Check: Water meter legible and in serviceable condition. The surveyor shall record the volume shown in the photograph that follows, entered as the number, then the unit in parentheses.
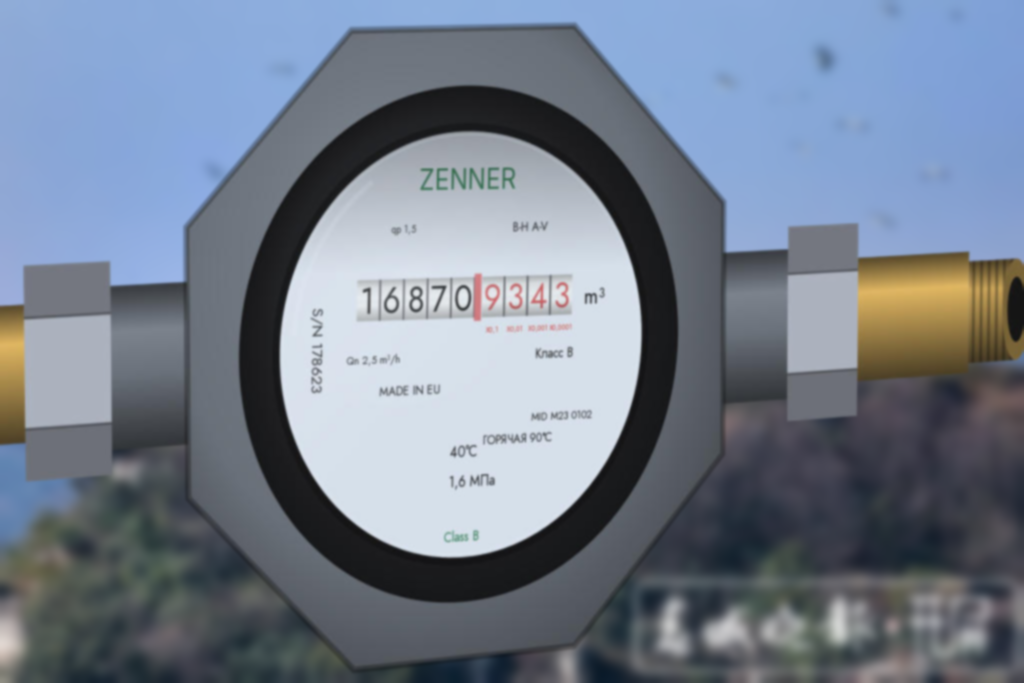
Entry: 16870.9343 (m³)
